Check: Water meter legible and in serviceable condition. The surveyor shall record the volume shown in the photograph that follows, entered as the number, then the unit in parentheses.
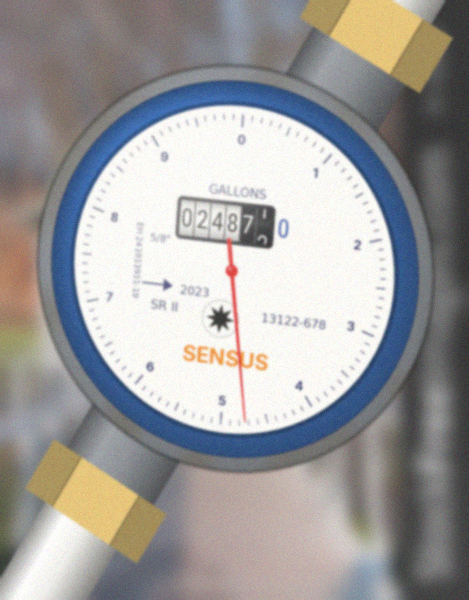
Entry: 248714.7 (gal)
